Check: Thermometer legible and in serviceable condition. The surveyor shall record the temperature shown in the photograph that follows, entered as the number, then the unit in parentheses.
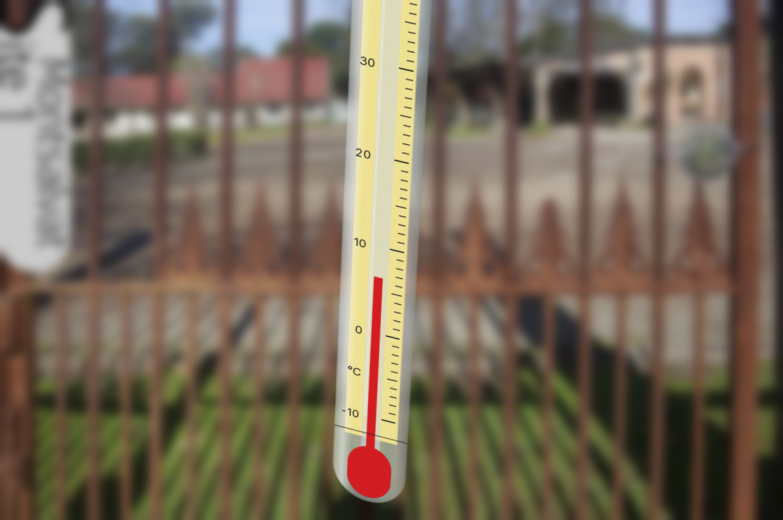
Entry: 6.5 (°C)
